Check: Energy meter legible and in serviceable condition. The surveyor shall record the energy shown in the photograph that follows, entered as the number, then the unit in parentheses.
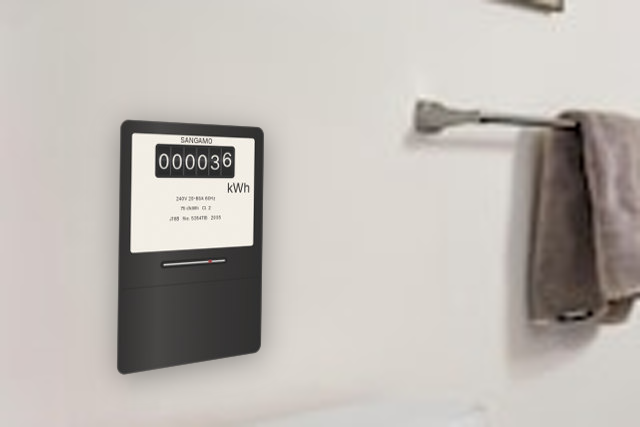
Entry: 36 (kWh)
